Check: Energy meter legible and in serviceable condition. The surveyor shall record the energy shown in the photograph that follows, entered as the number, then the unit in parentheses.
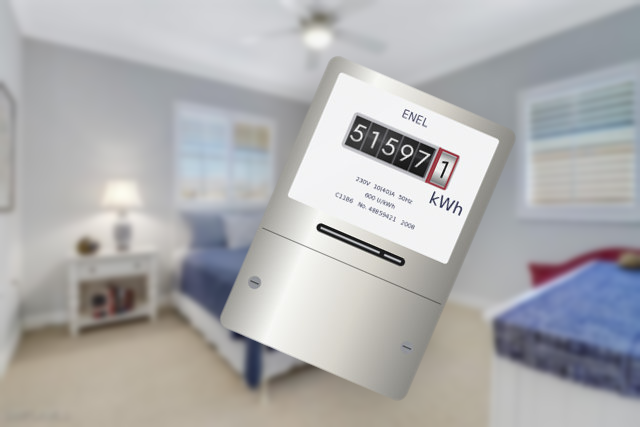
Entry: 51597.1 (kWh)
